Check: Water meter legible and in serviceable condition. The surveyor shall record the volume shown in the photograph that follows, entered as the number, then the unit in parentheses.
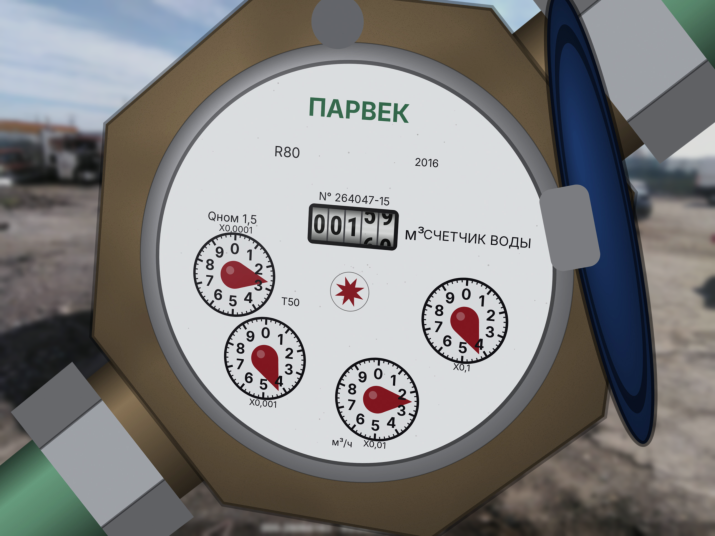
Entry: 159.4242 (m³)
